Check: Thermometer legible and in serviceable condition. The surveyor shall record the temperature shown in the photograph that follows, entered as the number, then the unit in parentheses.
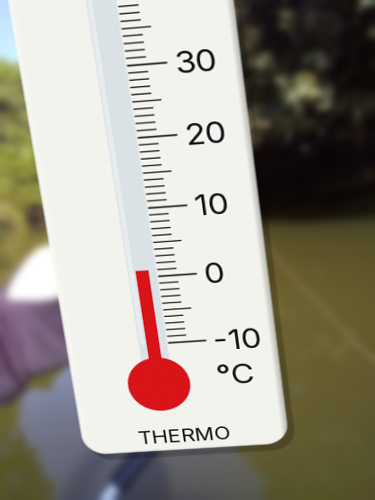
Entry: 1 (°C)
